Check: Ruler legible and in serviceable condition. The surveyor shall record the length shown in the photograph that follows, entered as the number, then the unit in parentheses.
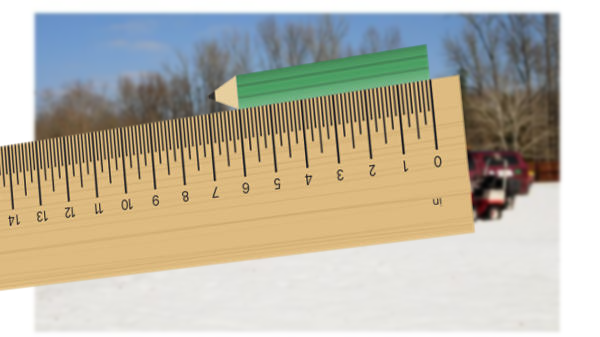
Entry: 7 (in)
